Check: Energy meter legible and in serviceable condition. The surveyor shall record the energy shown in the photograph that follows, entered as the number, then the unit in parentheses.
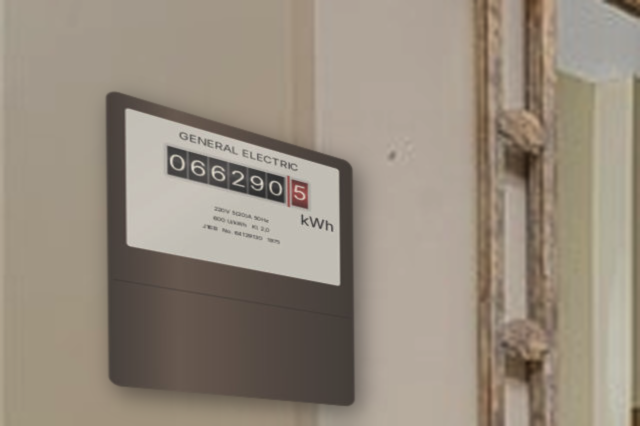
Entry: 66290.5 (kWh)
